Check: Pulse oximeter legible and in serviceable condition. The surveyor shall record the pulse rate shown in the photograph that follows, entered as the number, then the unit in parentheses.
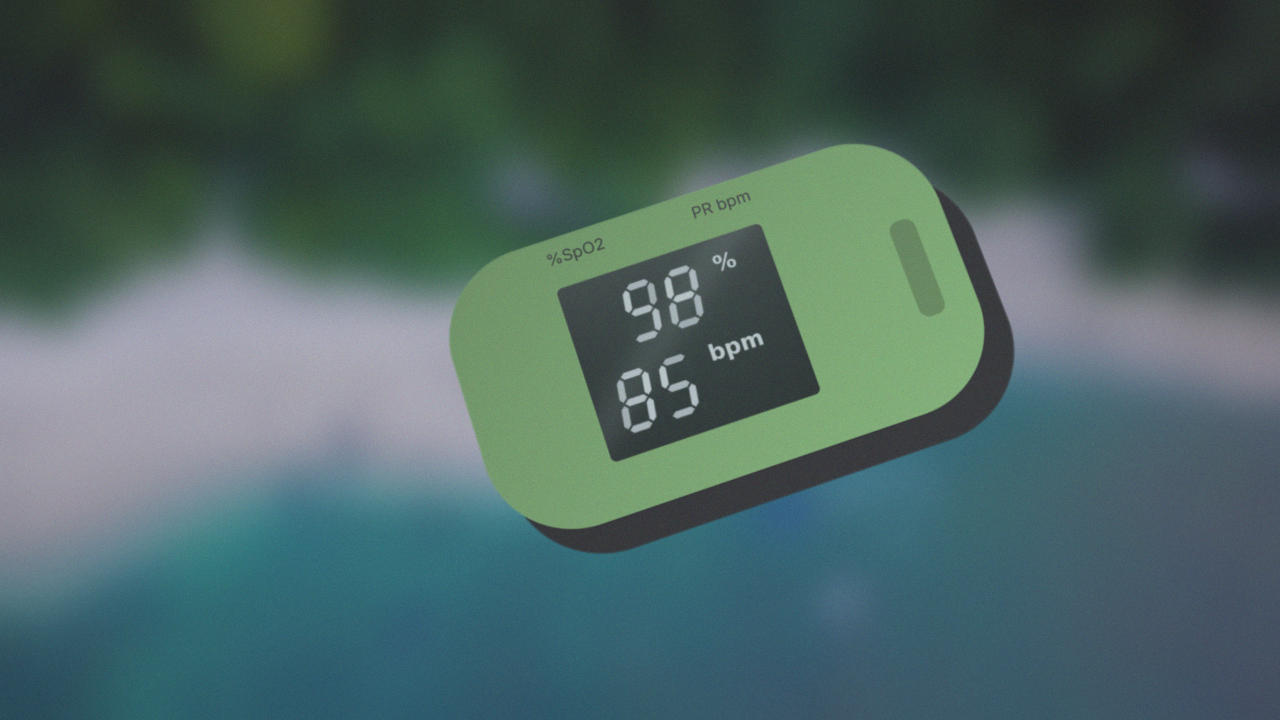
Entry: 85 (bpm)
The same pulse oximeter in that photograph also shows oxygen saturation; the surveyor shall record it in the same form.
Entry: 98 (%)
